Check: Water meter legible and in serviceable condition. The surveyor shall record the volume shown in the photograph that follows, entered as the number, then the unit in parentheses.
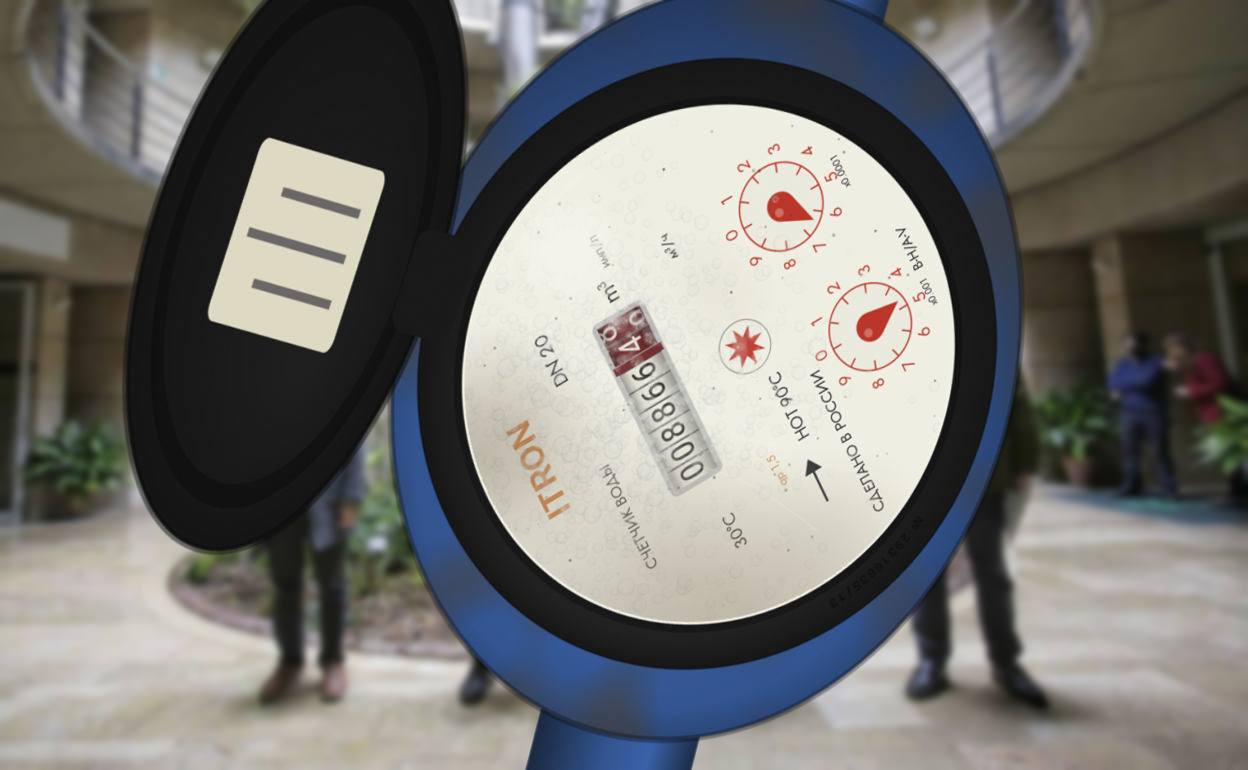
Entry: 8866.4846 (m³)
